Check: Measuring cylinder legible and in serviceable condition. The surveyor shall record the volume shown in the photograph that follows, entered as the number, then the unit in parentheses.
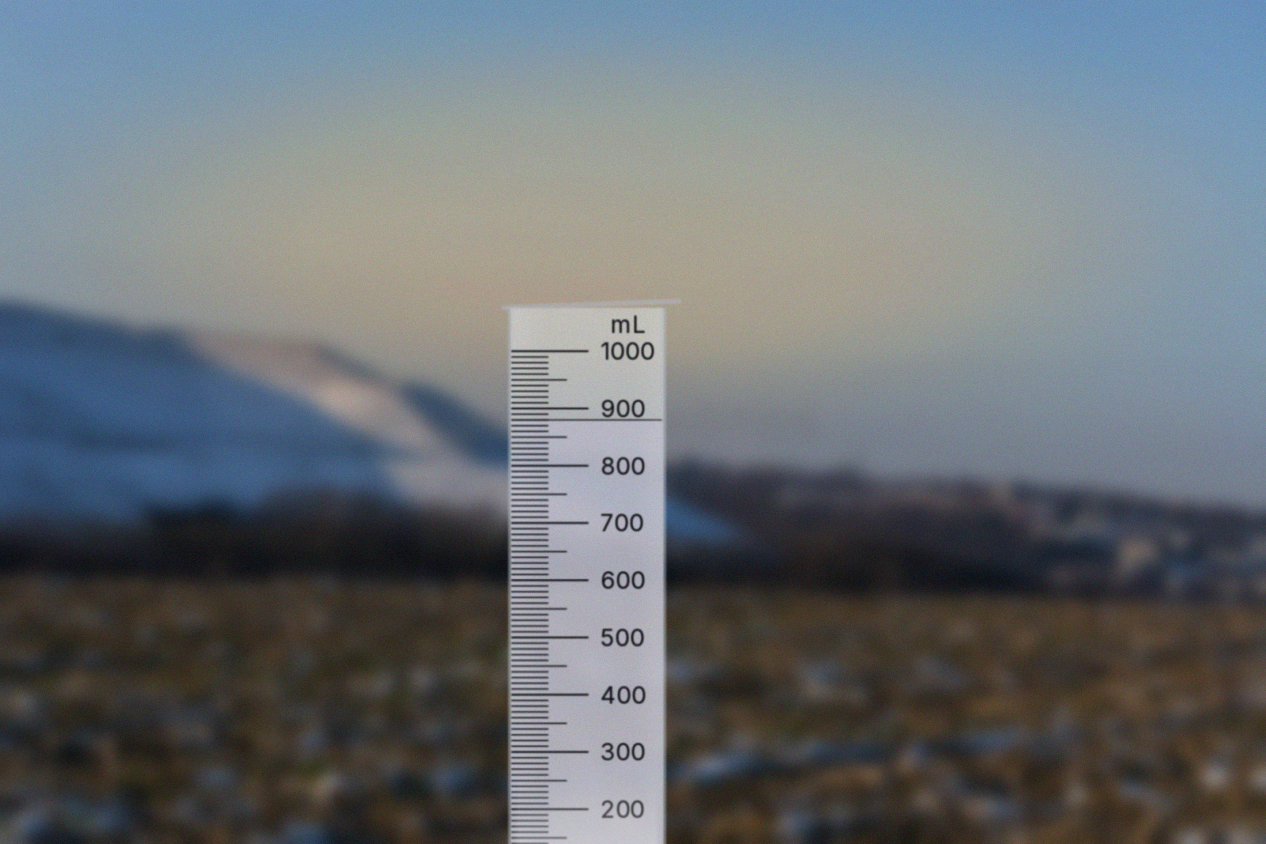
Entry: 880 (mL)
